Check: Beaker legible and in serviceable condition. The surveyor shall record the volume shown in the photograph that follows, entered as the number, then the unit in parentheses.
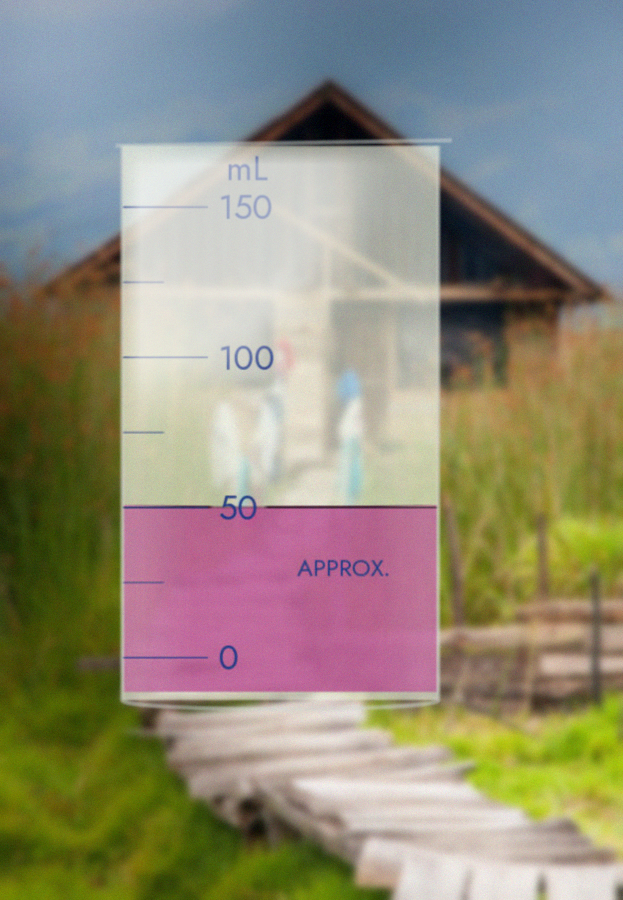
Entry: 50 (mL)
